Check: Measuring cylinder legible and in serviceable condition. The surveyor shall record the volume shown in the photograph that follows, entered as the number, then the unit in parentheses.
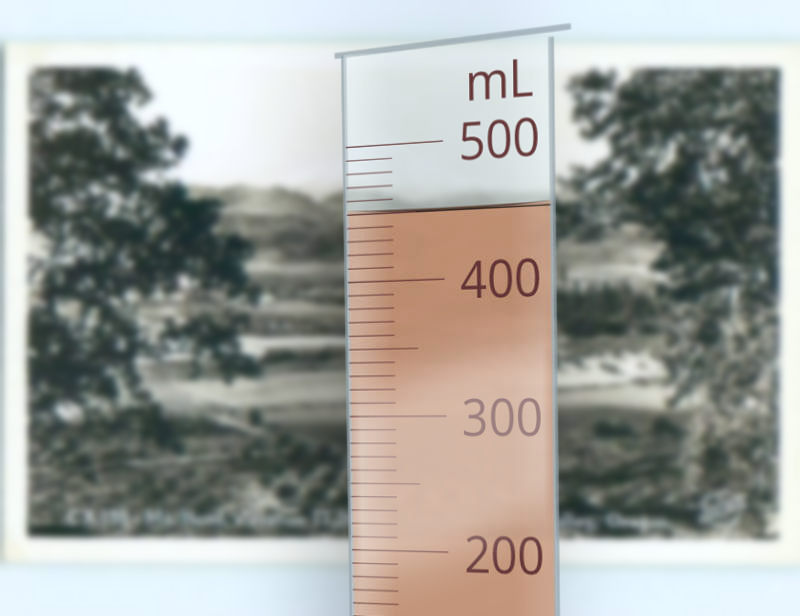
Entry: 450 (mL)
